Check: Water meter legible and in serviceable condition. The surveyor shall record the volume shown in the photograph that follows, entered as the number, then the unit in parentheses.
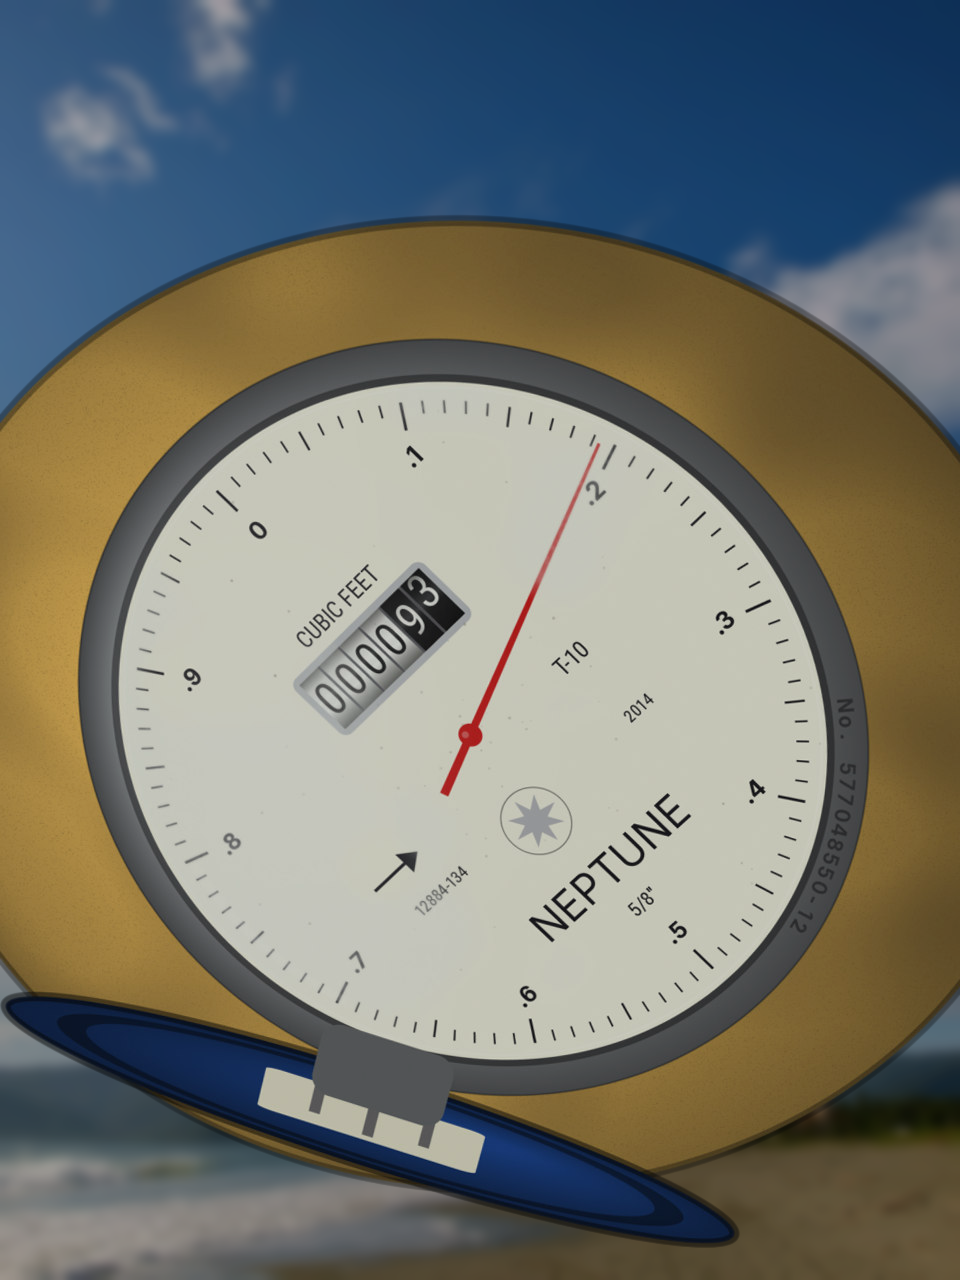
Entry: 93.19 (ft³)
